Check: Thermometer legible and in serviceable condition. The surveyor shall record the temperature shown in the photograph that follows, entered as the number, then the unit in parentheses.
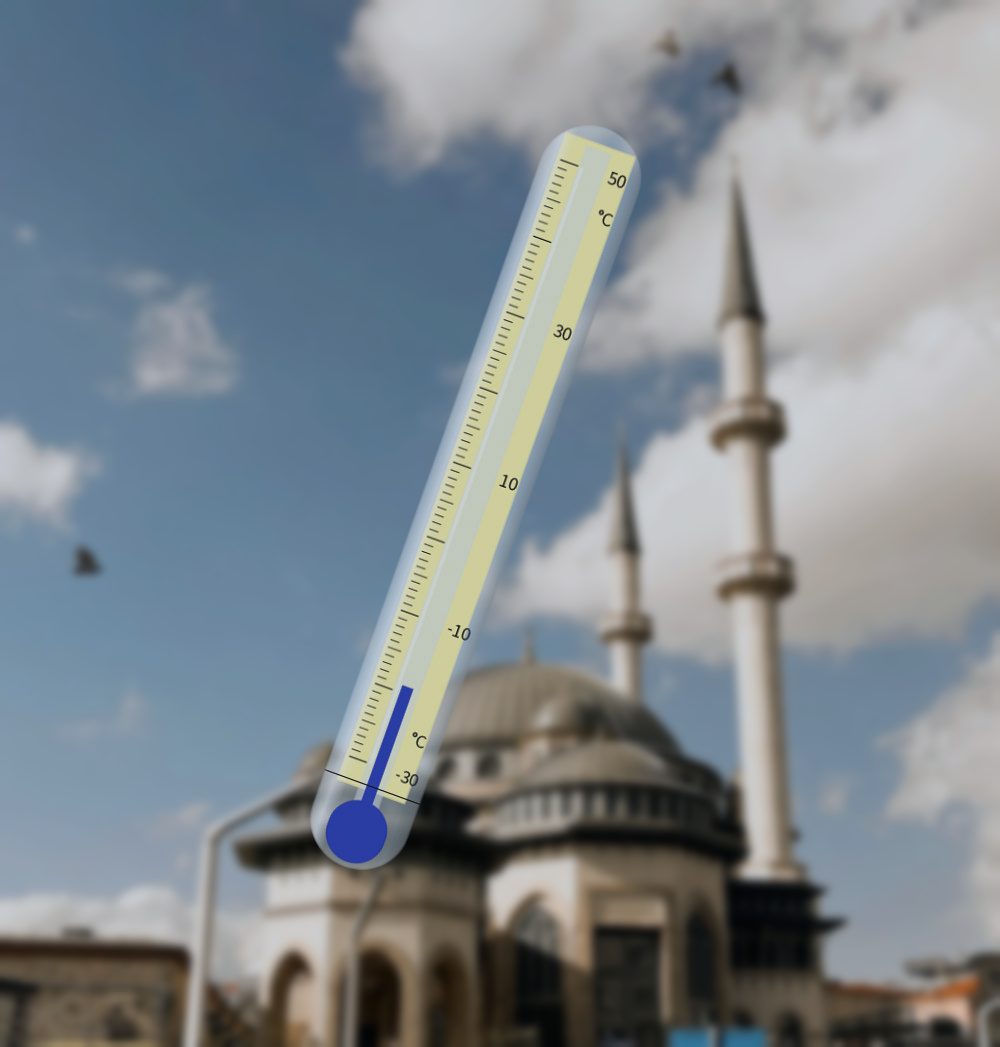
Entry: -19 (°C)
